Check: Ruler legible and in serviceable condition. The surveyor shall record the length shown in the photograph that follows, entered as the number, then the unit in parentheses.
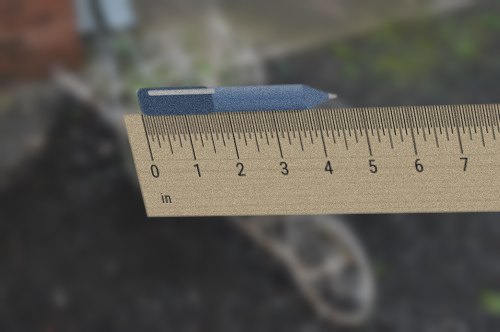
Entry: 4.5 (in)
